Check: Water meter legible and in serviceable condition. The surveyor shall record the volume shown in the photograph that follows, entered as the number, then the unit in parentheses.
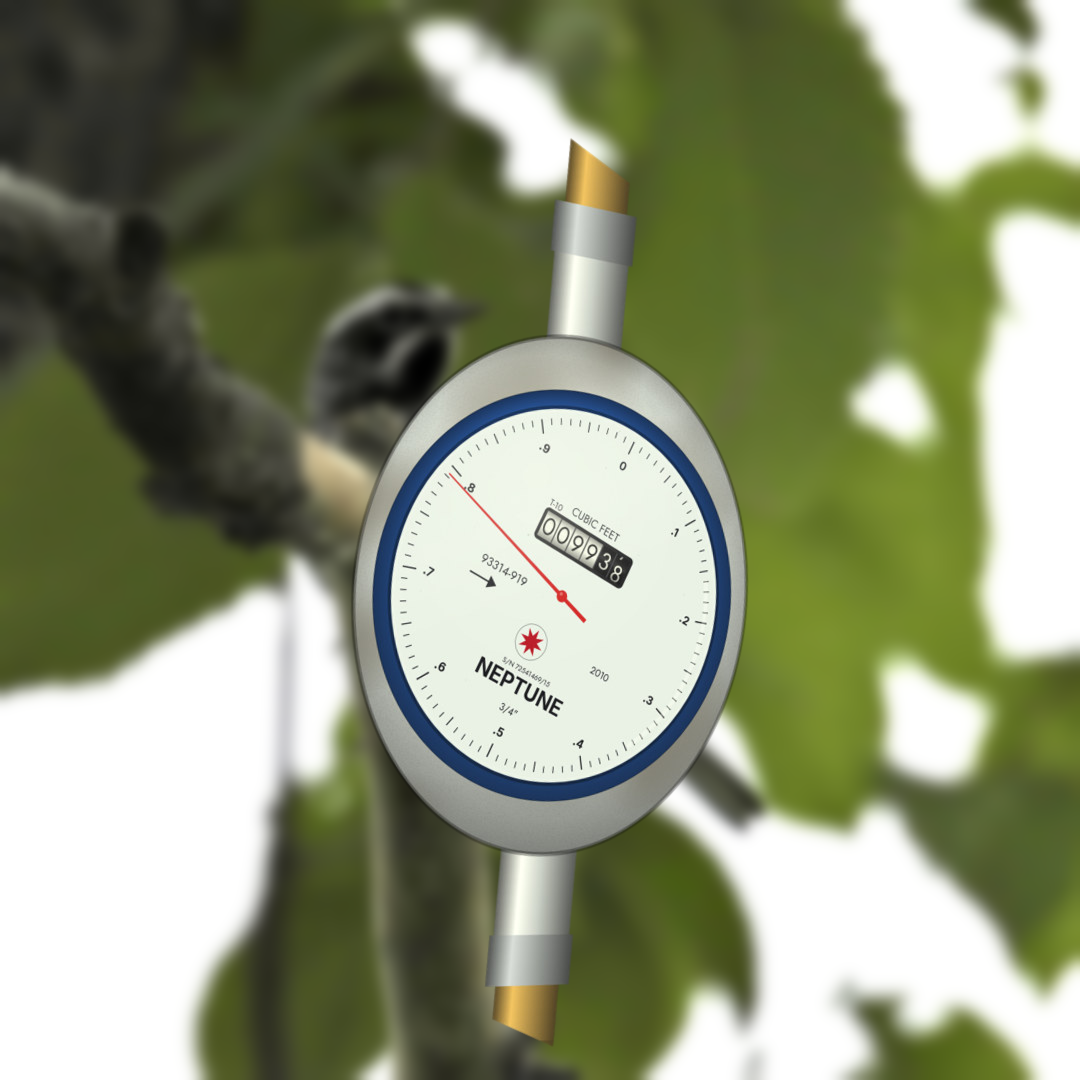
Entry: 9937.79 (ft³)
